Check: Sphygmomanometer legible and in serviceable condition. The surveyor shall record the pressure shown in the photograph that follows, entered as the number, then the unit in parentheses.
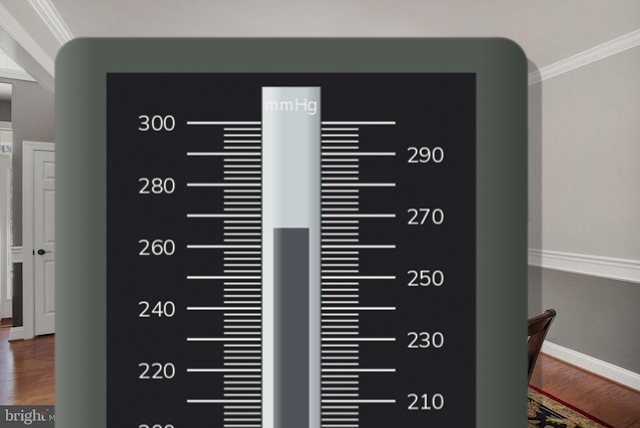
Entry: 266 (mmHg)
